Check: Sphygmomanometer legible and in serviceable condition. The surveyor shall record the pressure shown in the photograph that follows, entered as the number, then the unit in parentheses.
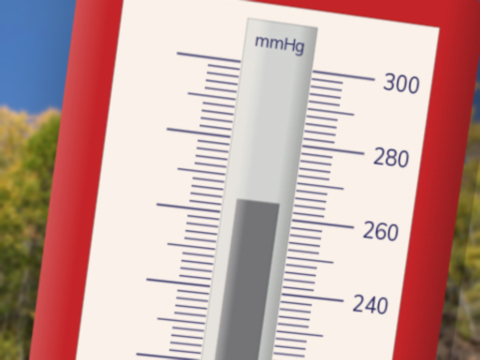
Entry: 264 (mmHg)
